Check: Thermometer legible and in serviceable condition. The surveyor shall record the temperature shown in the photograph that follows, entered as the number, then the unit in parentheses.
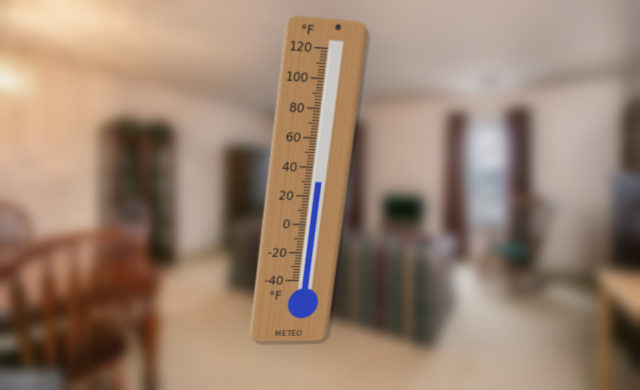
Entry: 30 (°F)
